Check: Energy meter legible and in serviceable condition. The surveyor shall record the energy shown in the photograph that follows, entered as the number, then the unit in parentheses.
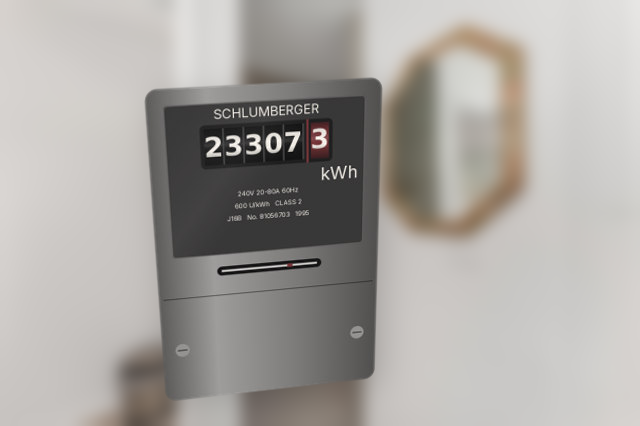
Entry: 23307.3 (kWh)
